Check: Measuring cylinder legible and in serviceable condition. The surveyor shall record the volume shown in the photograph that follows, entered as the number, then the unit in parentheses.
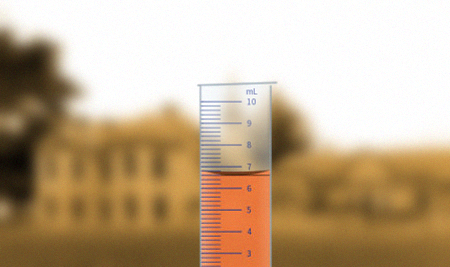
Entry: 6.6 (mL)
